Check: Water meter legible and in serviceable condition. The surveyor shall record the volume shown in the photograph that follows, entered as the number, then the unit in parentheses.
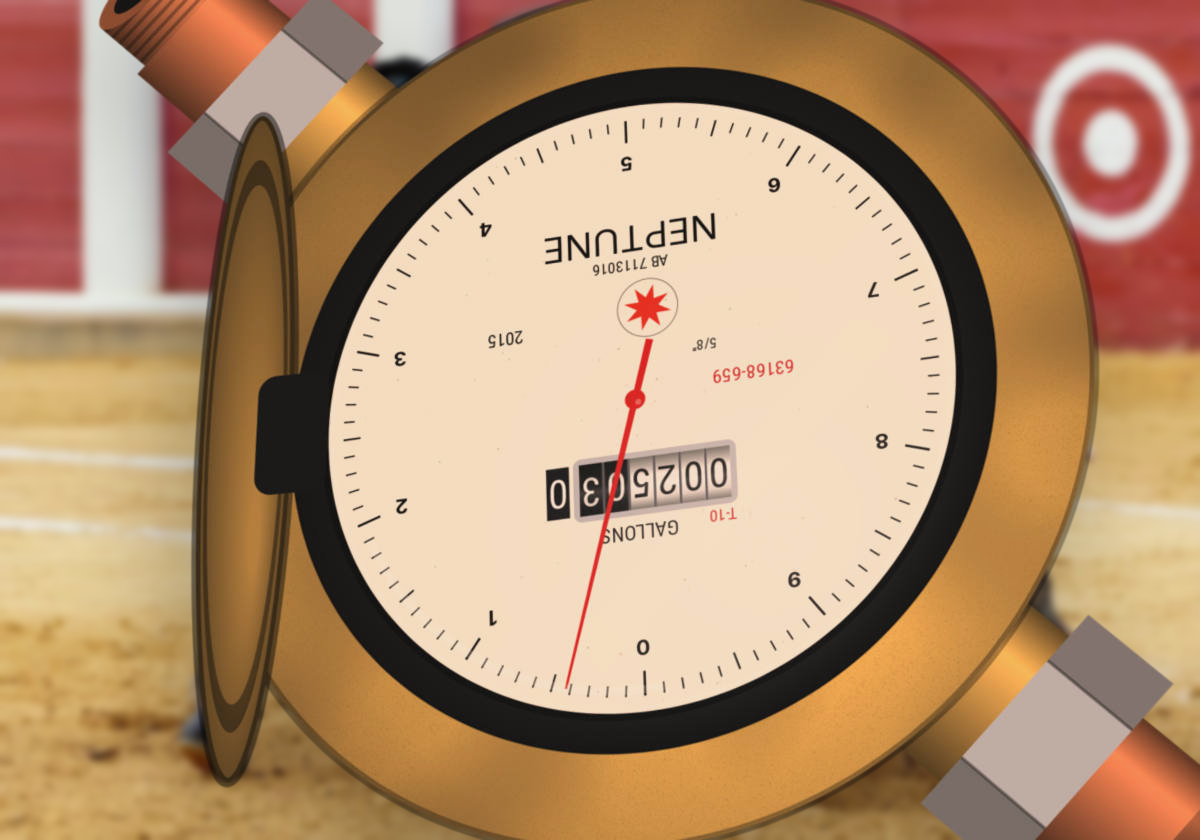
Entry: 25030.4 (gal)
